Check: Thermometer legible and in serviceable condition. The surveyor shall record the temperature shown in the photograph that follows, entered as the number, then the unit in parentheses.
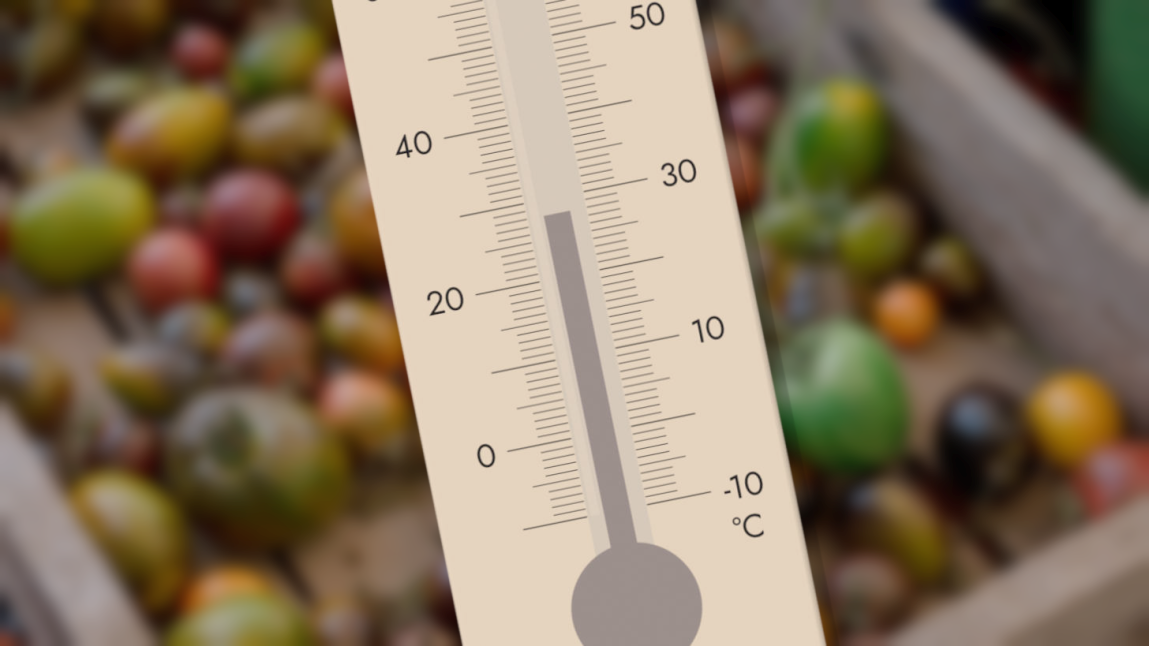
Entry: 28 (°C)
